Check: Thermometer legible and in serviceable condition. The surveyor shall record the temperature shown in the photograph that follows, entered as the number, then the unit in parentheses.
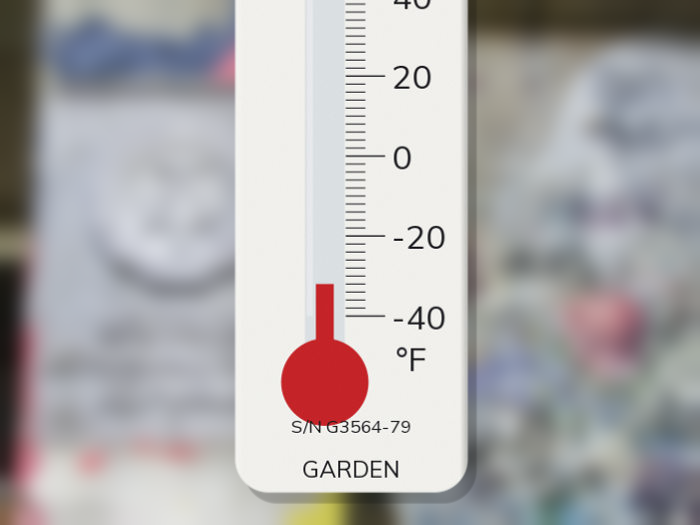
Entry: -32 (°F)
